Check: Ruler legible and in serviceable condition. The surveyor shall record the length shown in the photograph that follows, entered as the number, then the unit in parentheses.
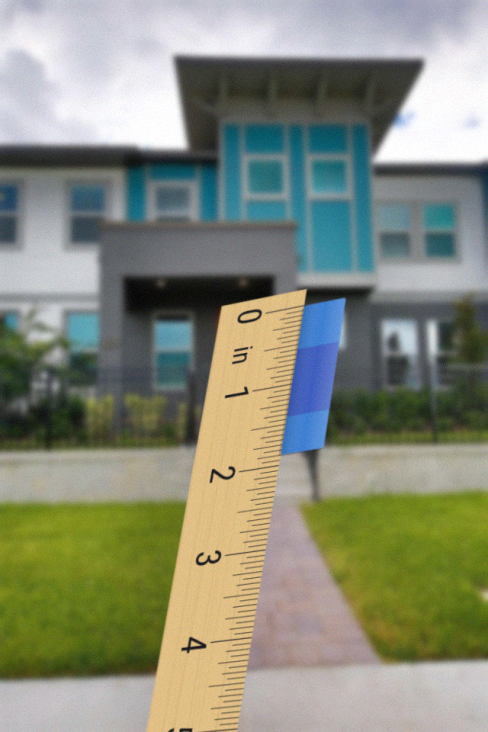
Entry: 1.875 (in)
